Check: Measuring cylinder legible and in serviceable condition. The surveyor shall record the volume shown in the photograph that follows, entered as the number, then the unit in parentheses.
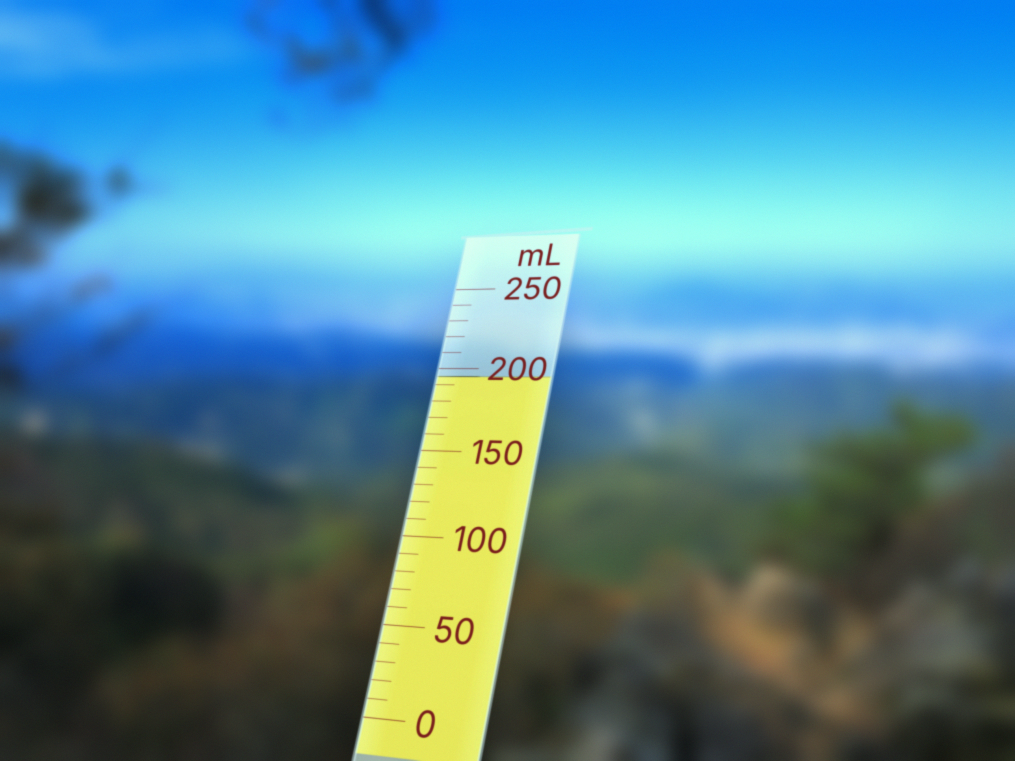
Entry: 195 (mL)
